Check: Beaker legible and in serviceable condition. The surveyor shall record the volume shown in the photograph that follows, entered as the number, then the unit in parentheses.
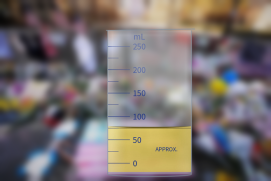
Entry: 75 (mL)
